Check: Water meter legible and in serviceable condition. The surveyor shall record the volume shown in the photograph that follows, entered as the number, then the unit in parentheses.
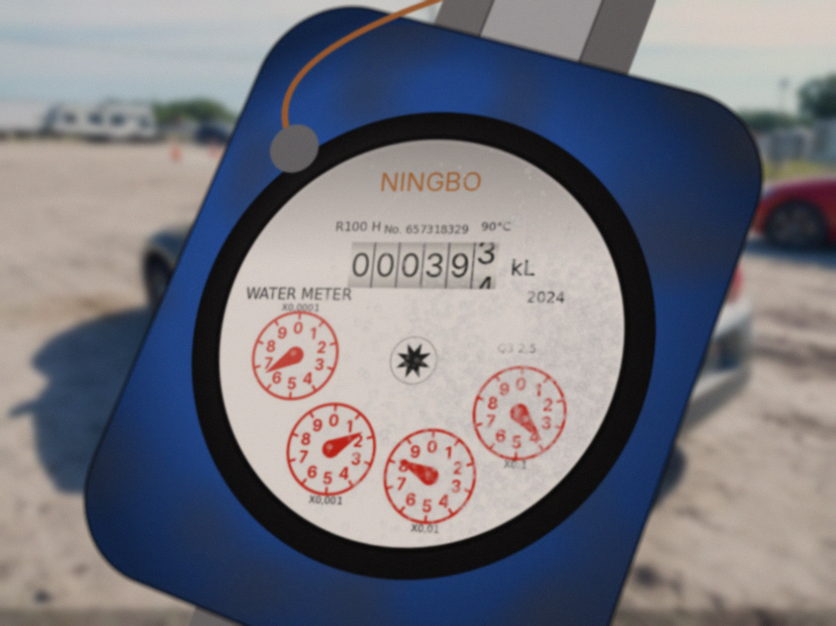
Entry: 393.3816 (kL)
